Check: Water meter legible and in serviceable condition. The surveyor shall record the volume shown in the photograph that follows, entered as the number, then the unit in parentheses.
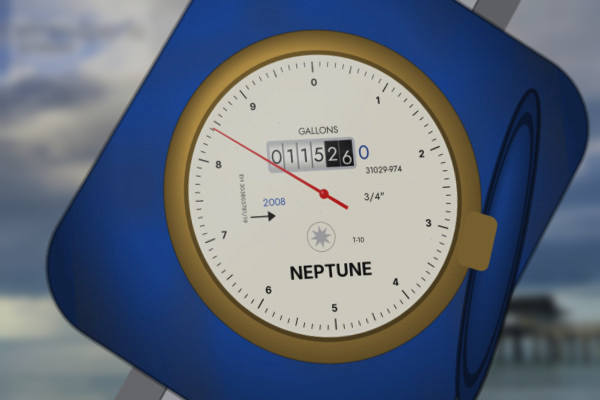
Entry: 115258.4 (gal)
